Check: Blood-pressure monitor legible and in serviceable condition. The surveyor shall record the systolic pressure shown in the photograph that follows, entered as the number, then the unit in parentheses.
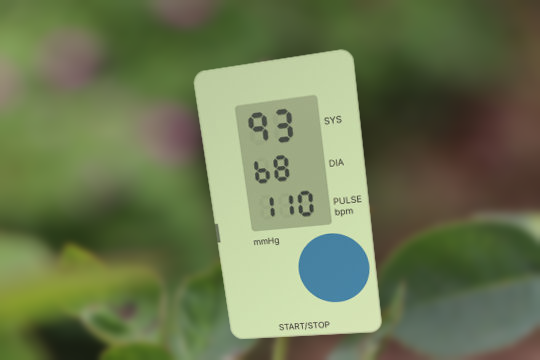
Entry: 93 (mmHg)
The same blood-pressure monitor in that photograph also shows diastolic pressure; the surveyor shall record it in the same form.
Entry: 68 (mmHg)
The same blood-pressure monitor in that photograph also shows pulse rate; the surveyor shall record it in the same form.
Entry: 110 (bpm)
